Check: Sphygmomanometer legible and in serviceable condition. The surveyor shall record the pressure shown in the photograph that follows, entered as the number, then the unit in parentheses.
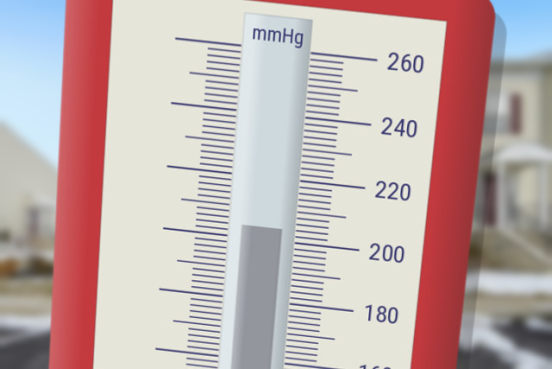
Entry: 204 (mmHg)
